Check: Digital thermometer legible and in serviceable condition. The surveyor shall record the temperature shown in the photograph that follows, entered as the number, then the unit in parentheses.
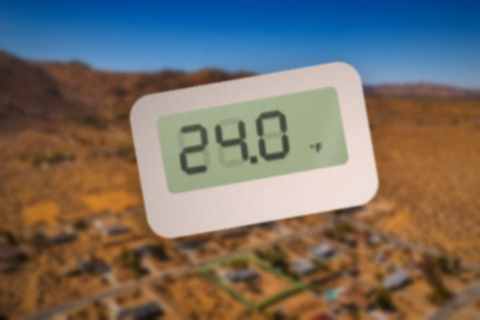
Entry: 24.0 (°F)
